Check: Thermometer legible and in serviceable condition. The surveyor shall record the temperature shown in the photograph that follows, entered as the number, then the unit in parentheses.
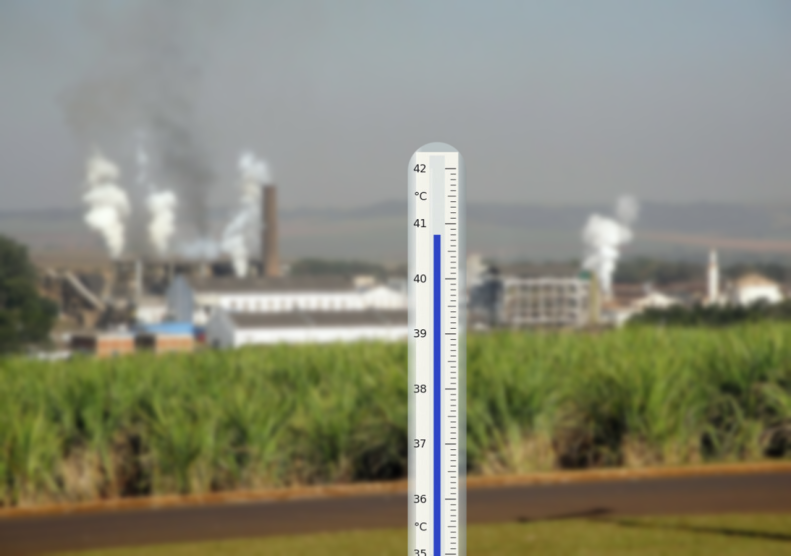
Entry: 40.8 (°C)
